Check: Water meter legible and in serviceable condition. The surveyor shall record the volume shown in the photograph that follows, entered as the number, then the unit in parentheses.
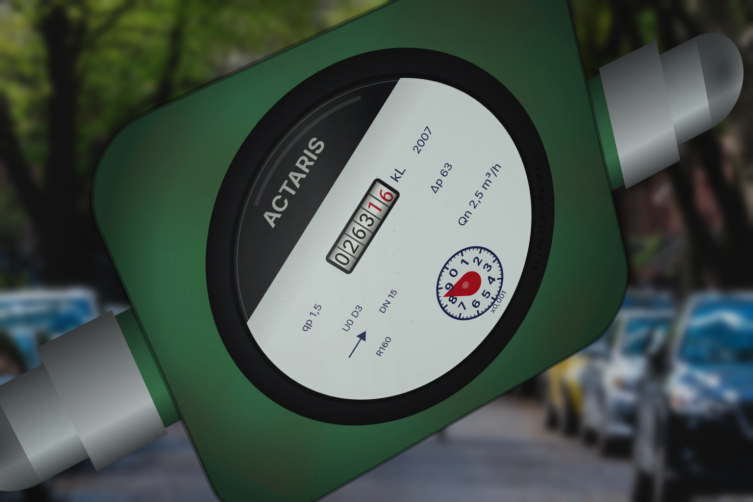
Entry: 263.158 (kL)
